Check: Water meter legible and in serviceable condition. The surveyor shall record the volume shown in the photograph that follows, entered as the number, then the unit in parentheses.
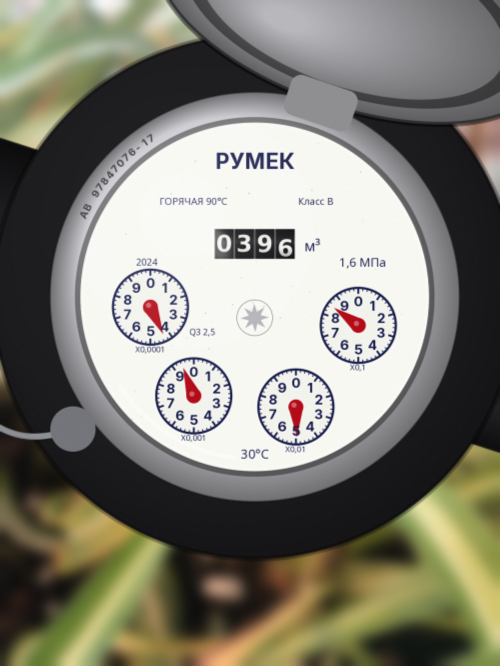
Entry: 395.8494 (m³)
